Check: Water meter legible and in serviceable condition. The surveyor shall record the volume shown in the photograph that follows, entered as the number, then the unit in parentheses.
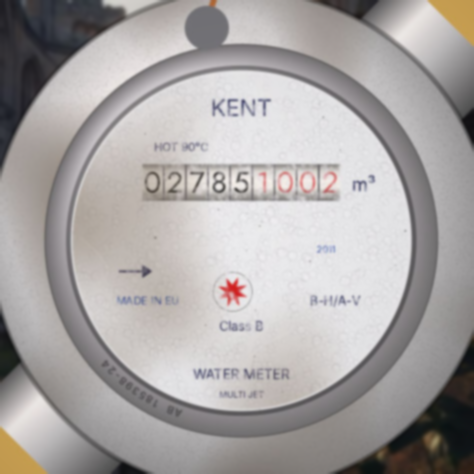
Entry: 2785.1002 (m³)
